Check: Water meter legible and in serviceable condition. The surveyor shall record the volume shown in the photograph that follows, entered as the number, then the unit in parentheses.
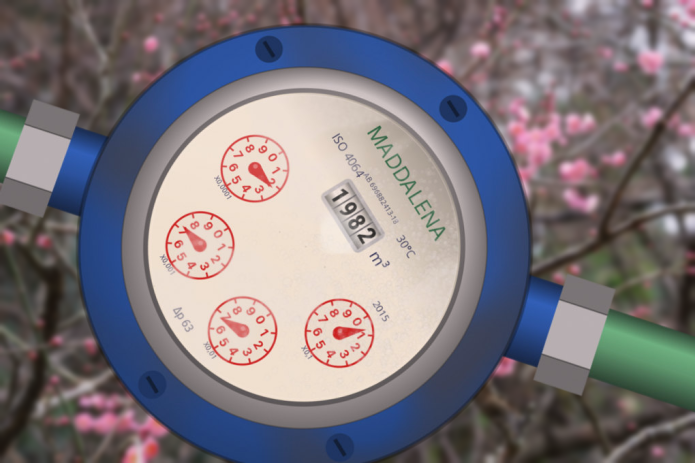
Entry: 1982.0672 (m³)
